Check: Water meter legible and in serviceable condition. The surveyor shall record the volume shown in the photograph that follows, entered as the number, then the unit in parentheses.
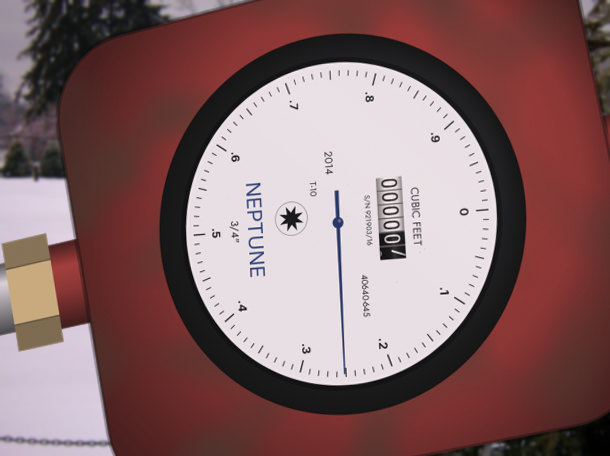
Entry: 7.25 (ft³)
